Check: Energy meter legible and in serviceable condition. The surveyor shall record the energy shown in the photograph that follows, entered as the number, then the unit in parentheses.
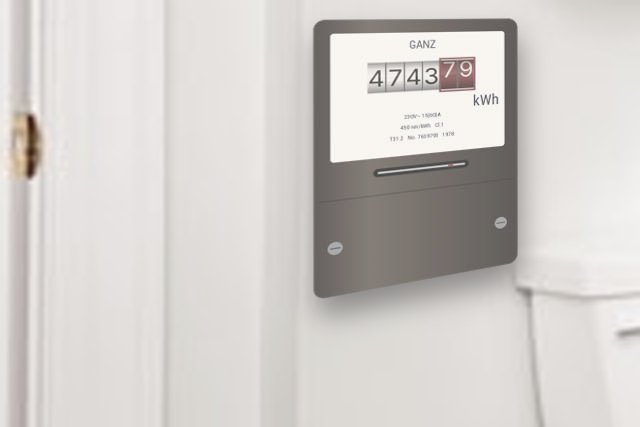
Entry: 4743.79 (kWh)
